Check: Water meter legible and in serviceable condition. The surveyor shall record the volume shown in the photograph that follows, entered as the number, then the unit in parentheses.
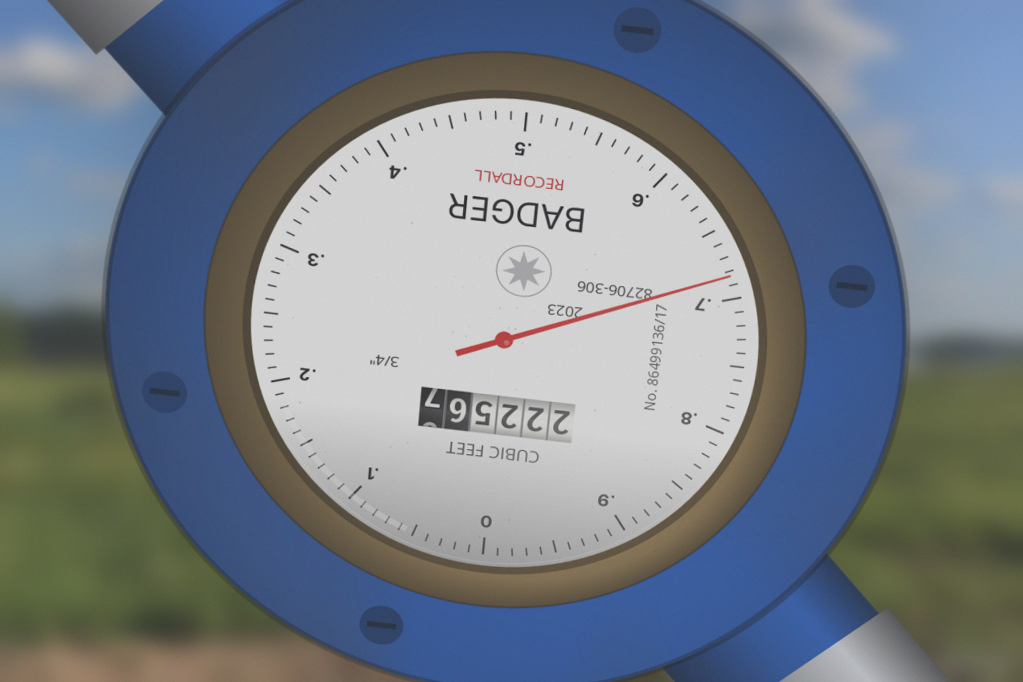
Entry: 222566.68 (ft³)
